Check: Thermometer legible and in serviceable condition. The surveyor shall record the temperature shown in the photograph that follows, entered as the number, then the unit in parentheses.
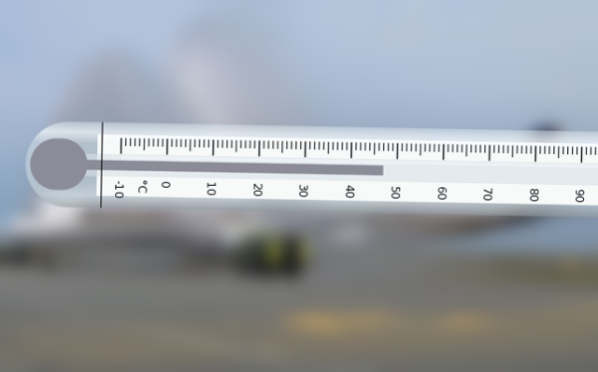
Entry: 47 (°C)
